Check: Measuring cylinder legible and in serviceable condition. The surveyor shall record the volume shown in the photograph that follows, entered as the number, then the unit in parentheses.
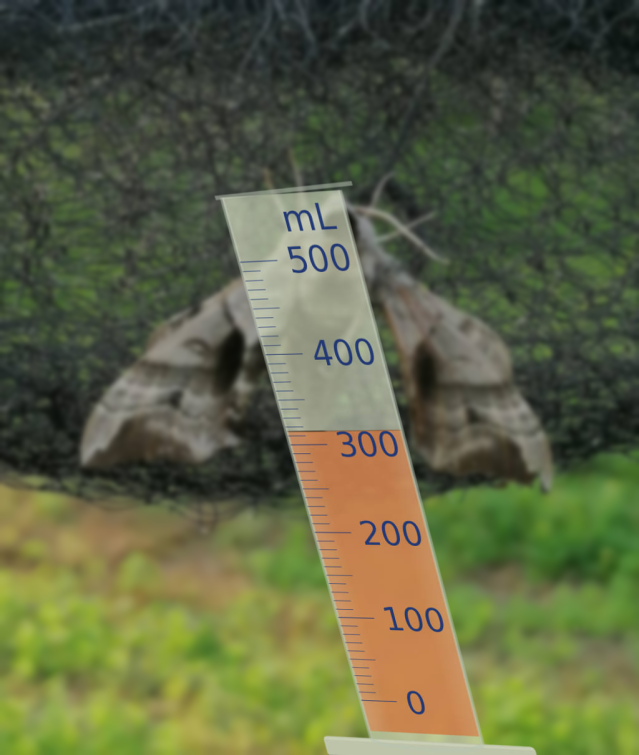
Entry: 315 (mL)
